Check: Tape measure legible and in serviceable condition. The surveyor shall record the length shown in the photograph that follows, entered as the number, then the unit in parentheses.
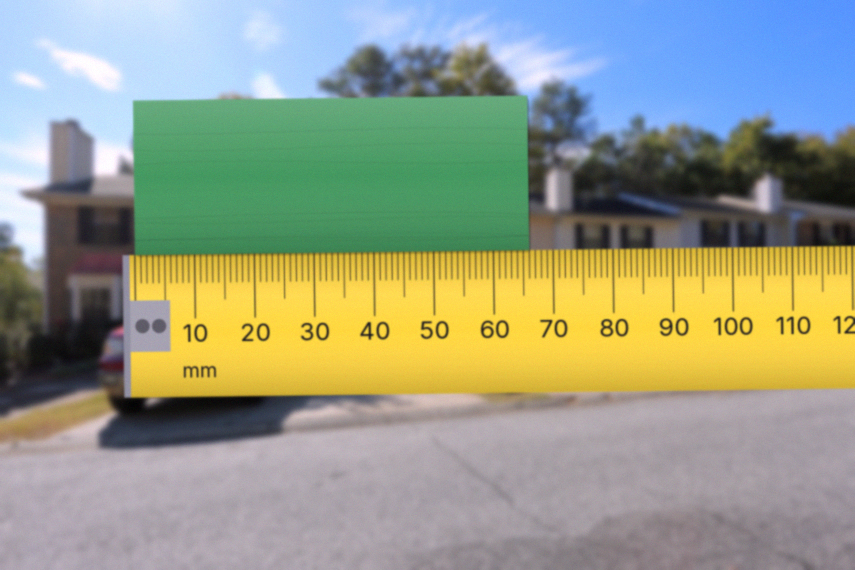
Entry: 66 (mm)
